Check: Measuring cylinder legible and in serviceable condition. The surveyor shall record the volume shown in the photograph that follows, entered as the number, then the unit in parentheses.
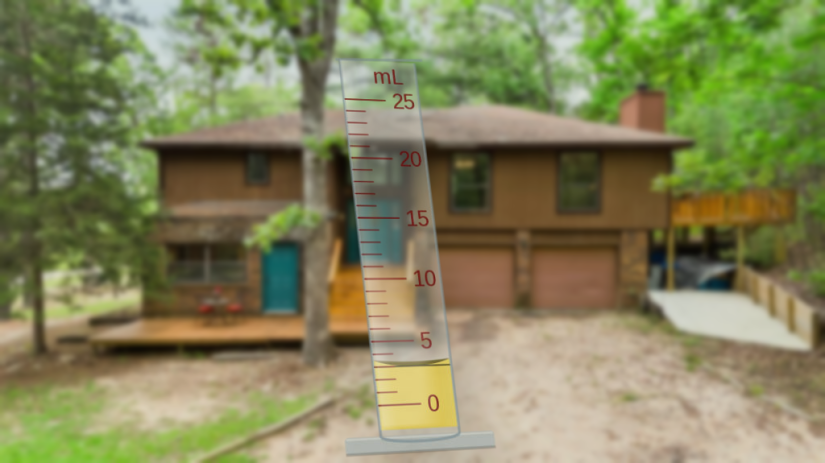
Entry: 3 (mL)
